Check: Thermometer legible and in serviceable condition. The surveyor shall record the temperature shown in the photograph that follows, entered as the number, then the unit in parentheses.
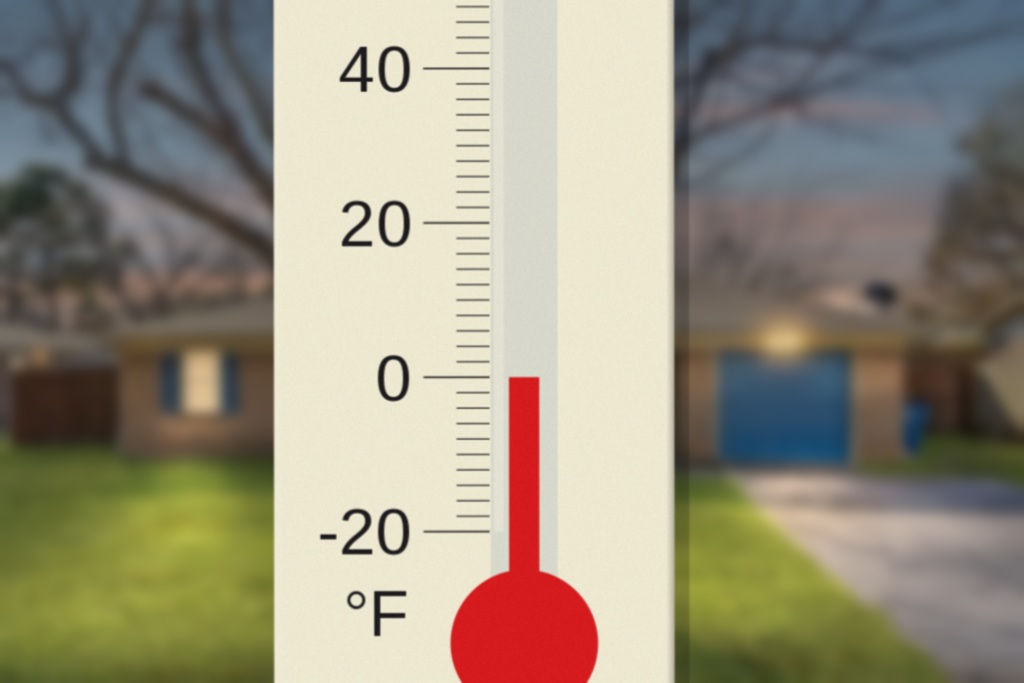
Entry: 0 (°F)
